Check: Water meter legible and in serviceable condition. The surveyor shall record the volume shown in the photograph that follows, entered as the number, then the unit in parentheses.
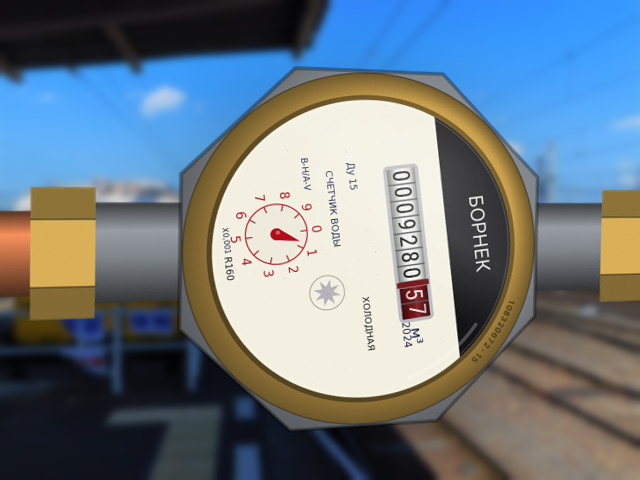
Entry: 9280.570 (m³)
